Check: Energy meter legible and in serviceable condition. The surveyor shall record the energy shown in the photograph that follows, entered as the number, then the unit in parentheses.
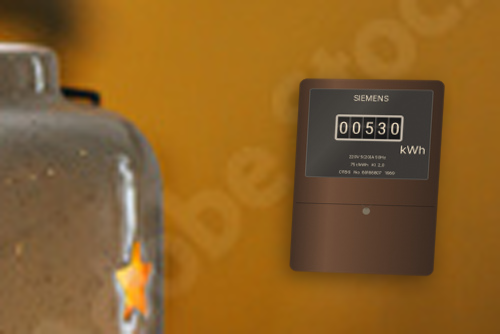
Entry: 530 (kWh)
